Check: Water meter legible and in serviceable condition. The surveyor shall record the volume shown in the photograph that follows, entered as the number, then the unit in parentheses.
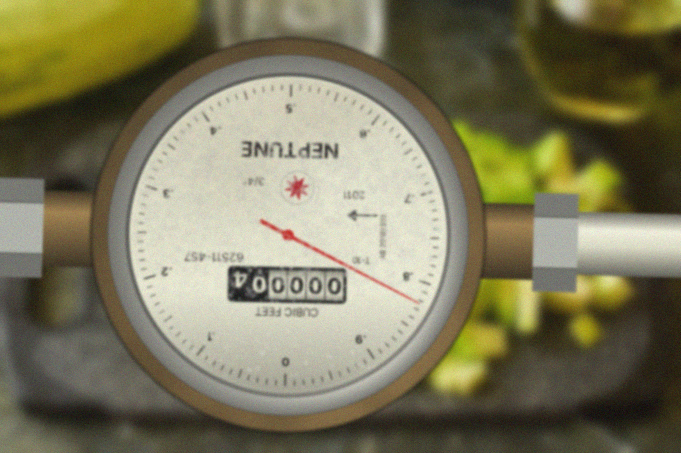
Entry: 3.82 (ft³)
